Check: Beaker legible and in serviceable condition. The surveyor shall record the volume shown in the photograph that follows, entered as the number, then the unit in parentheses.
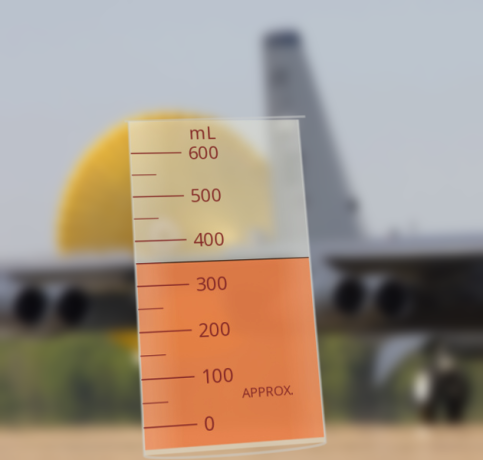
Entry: 350 (mL)
